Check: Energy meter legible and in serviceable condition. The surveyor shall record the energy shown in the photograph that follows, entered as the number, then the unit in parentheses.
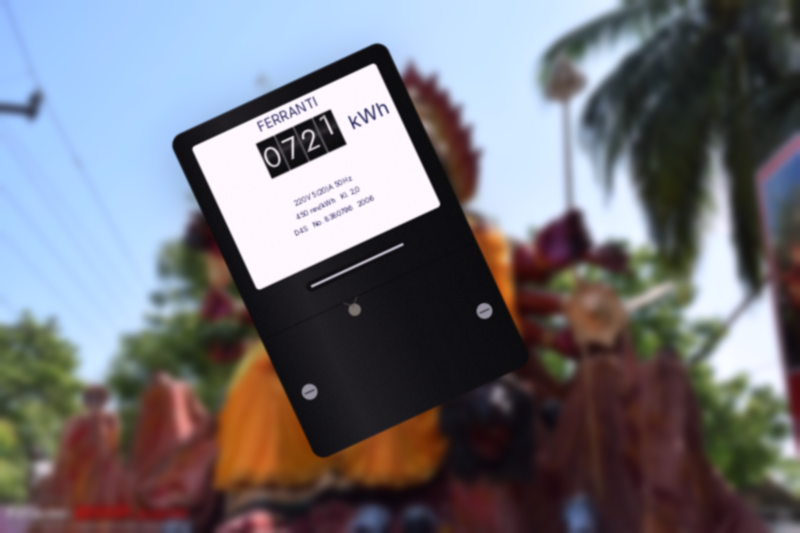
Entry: 721 (kWh)
